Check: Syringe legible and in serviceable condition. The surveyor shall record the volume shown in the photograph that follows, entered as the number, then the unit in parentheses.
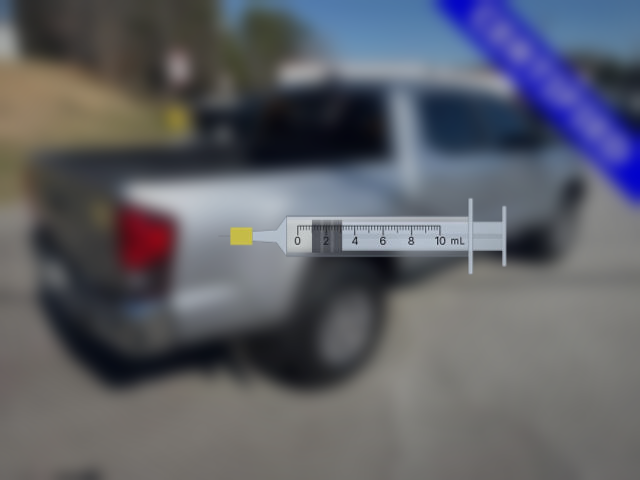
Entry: 1 (mL)
